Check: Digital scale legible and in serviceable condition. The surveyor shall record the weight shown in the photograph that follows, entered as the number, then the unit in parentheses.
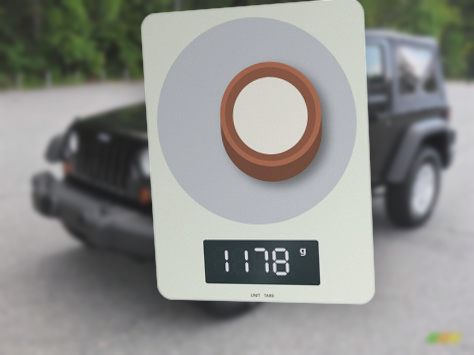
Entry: 1178 (g)
